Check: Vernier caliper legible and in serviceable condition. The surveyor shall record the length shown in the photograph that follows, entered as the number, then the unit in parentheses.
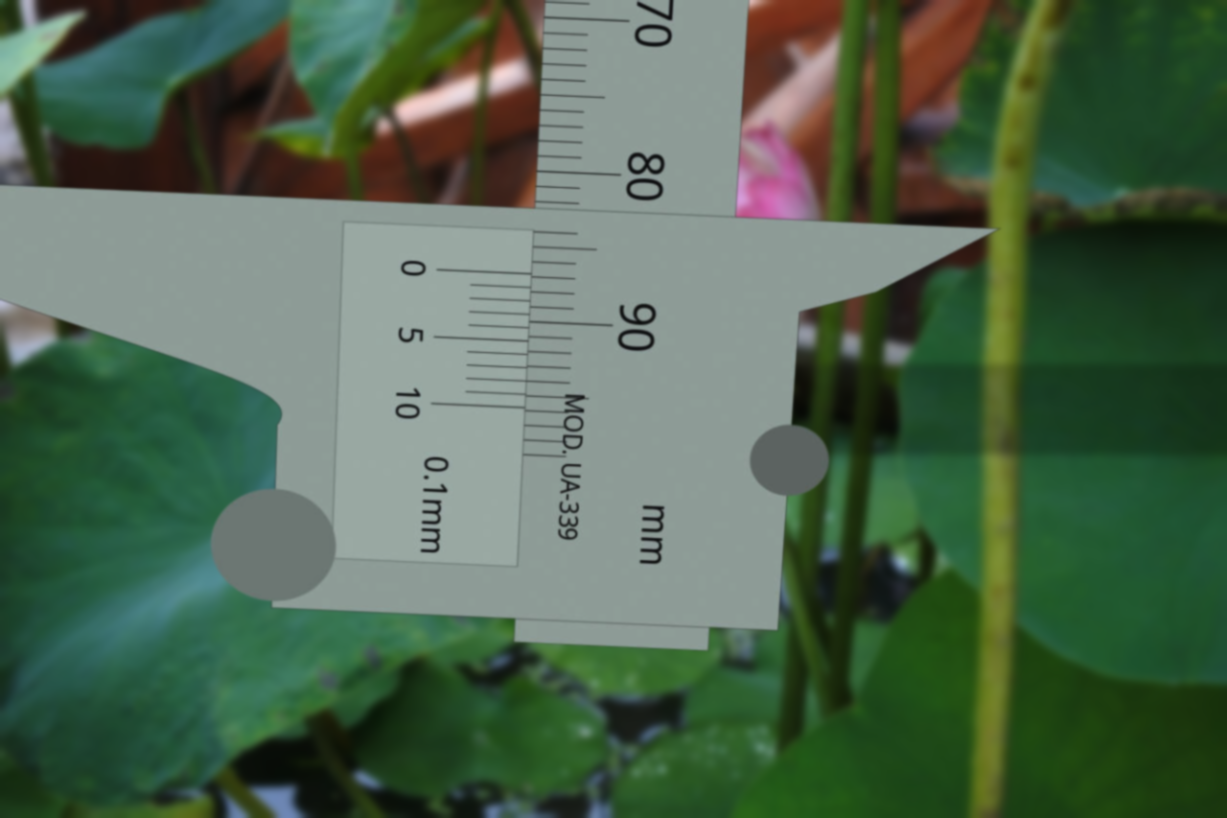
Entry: 86.8 (mm)
